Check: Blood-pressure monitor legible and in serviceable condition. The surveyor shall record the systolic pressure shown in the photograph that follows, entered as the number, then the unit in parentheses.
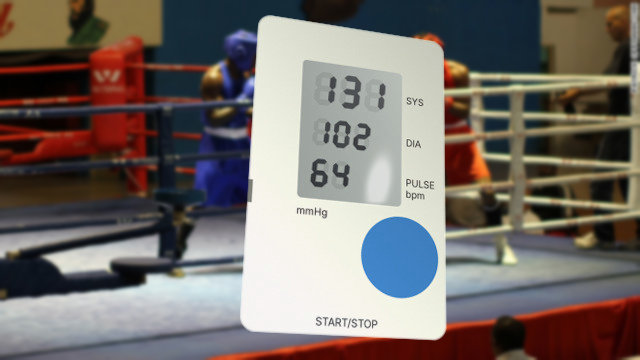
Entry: 131 (mmHg)
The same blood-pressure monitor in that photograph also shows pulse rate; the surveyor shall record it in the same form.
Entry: 64 (bpm)
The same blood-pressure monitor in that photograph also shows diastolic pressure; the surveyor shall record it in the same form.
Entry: 102 (mmHg)
